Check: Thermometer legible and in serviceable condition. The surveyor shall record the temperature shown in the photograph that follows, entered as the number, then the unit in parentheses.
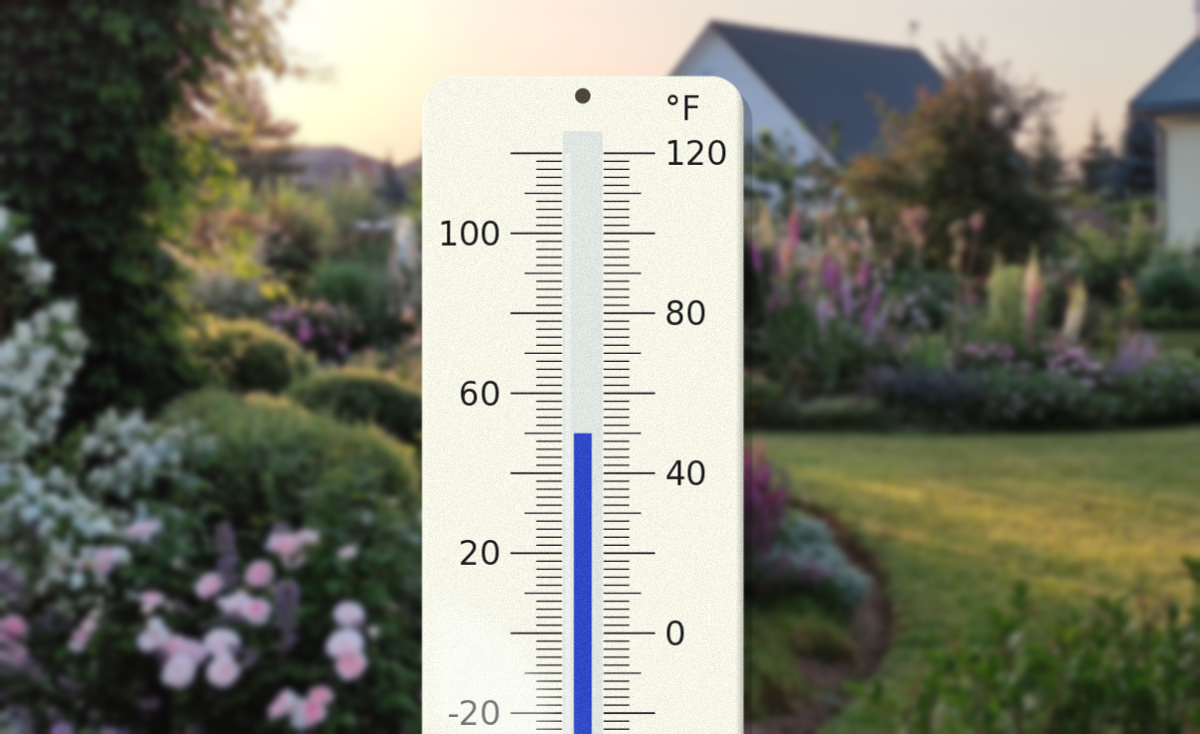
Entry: 50 (°F)
